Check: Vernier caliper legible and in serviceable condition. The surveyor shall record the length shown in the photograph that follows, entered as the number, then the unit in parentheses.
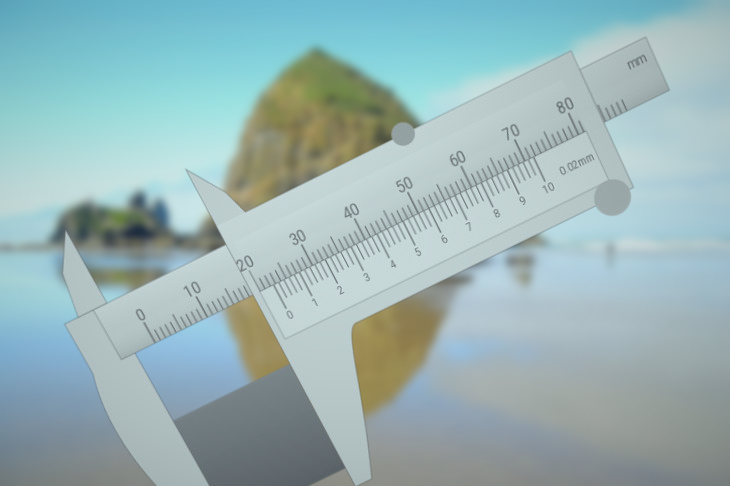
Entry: 22.6 (mm)
